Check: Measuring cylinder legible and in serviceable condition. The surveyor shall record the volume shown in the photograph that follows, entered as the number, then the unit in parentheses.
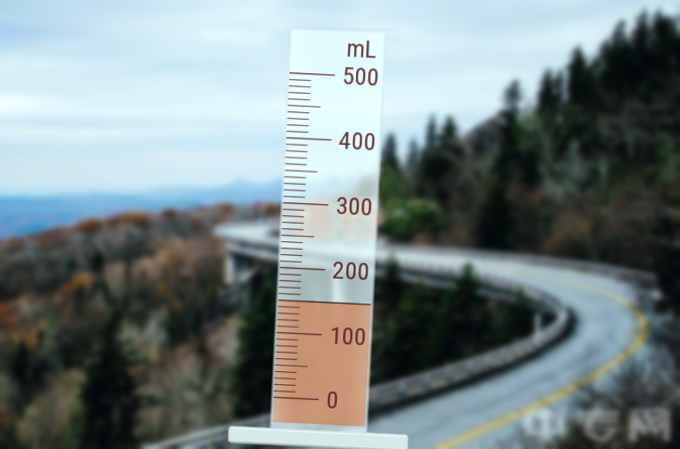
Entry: 150 (mL)
